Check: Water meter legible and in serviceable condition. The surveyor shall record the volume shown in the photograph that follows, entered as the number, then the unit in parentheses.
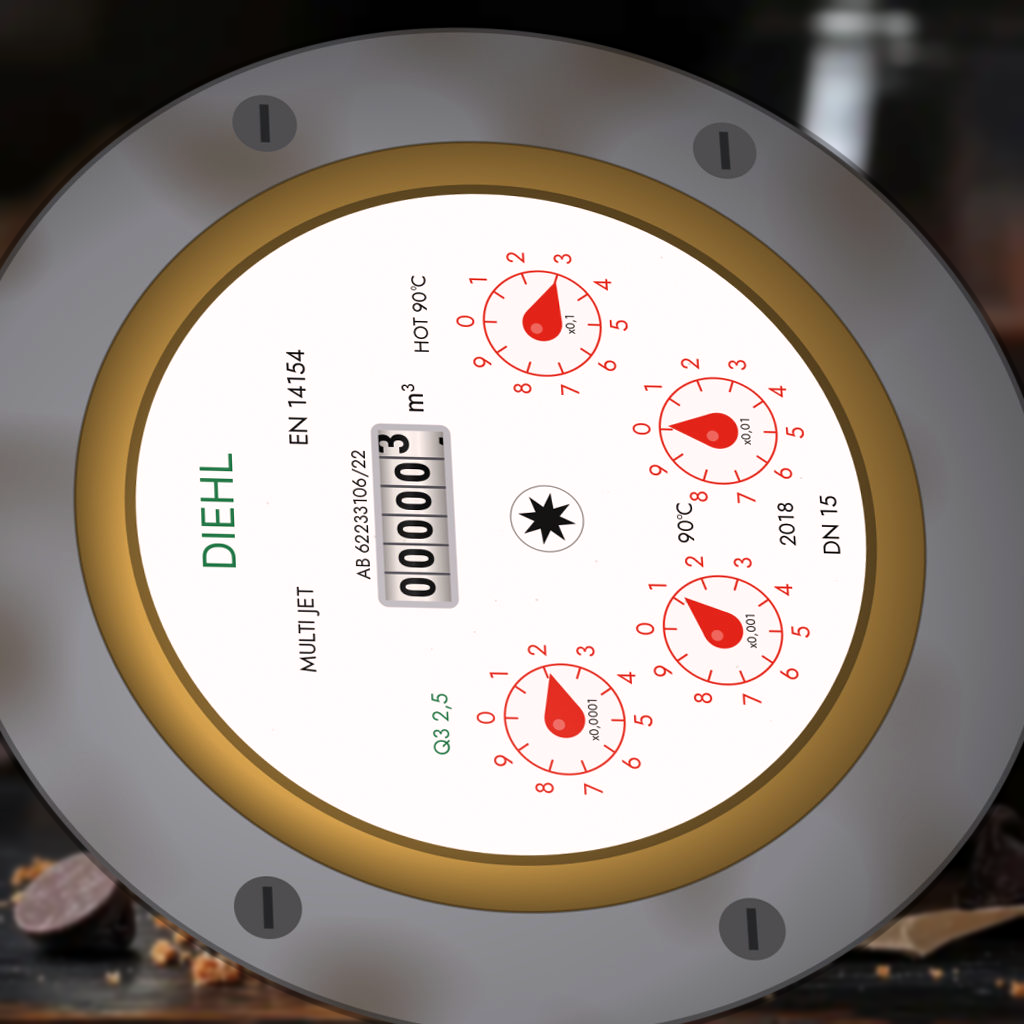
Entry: 3.3012 (m³)
